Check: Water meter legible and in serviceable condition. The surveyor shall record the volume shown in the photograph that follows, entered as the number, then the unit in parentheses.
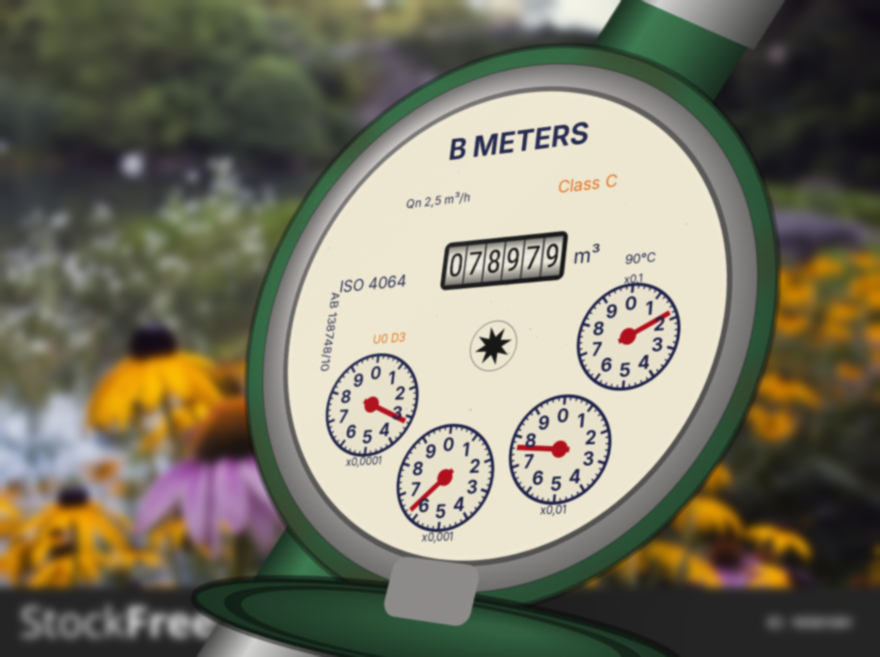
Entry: 78979.1763 (m³)
